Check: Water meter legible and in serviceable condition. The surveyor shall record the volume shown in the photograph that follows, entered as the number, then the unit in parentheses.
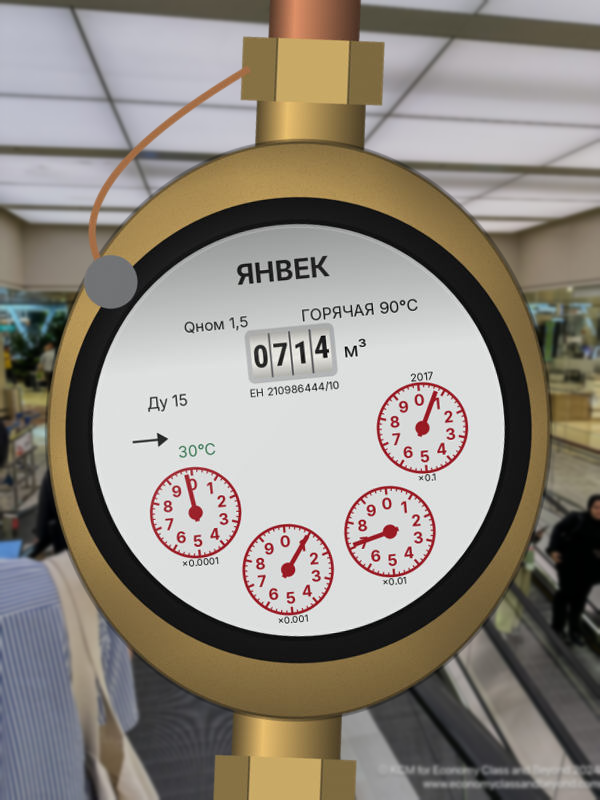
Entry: 714.0709 (m³)
